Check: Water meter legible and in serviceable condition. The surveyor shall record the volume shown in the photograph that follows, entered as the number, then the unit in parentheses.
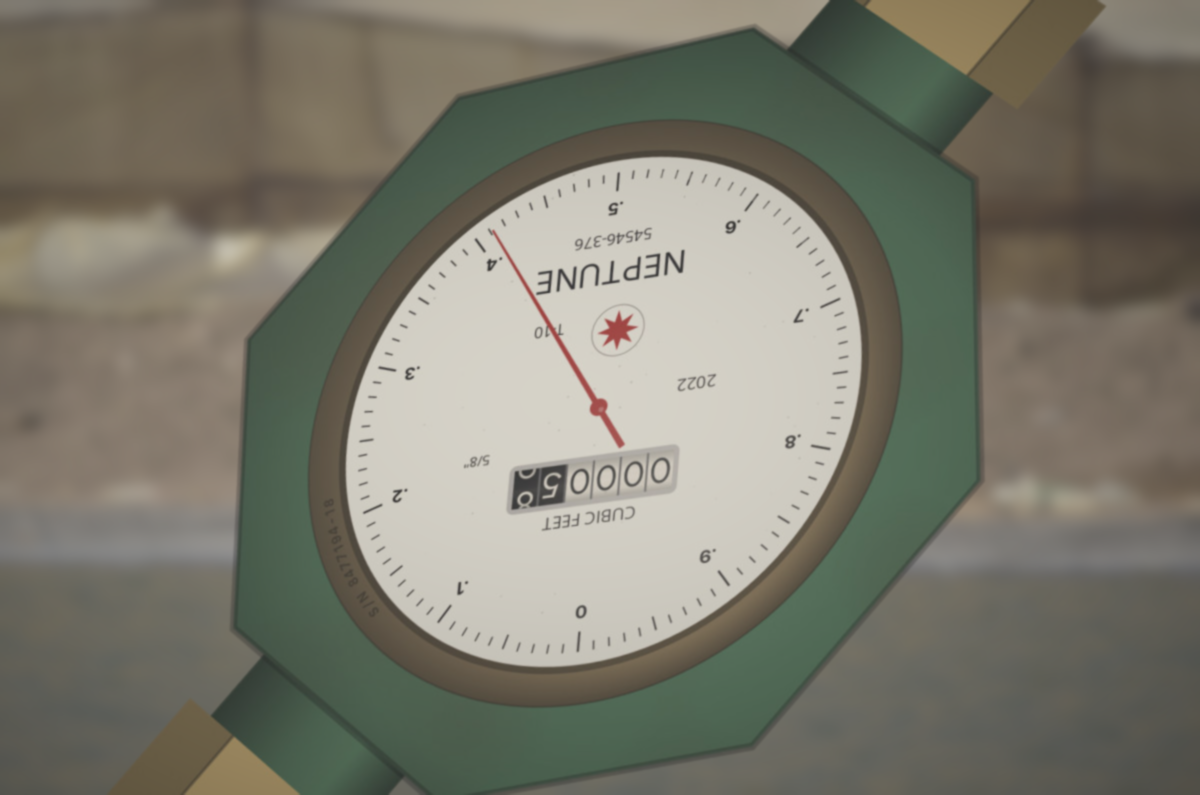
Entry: 58.41 (ft³)
